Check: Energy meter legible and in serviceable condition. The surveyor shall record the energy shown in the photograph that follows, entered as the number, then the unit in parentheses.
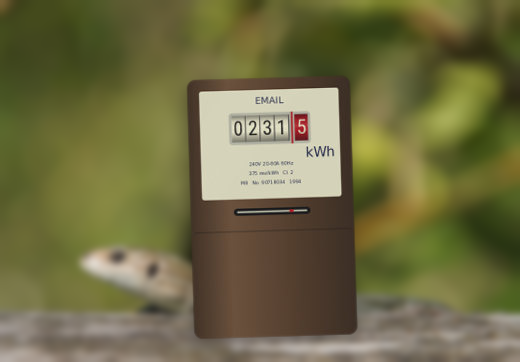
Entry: 231.5 (kWh)
